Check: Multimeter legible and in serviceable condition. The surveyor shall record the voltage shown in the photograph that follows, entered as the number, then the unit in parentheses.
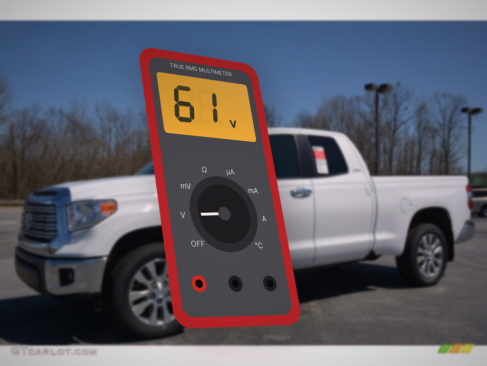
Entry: 61 (V)
